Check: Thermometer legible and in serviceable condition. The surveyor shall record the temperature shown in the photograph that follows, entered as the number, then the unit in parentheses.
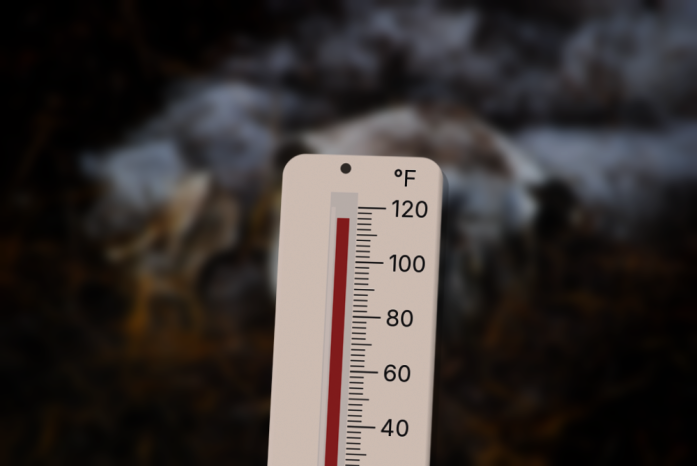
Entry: 116 (°F)
